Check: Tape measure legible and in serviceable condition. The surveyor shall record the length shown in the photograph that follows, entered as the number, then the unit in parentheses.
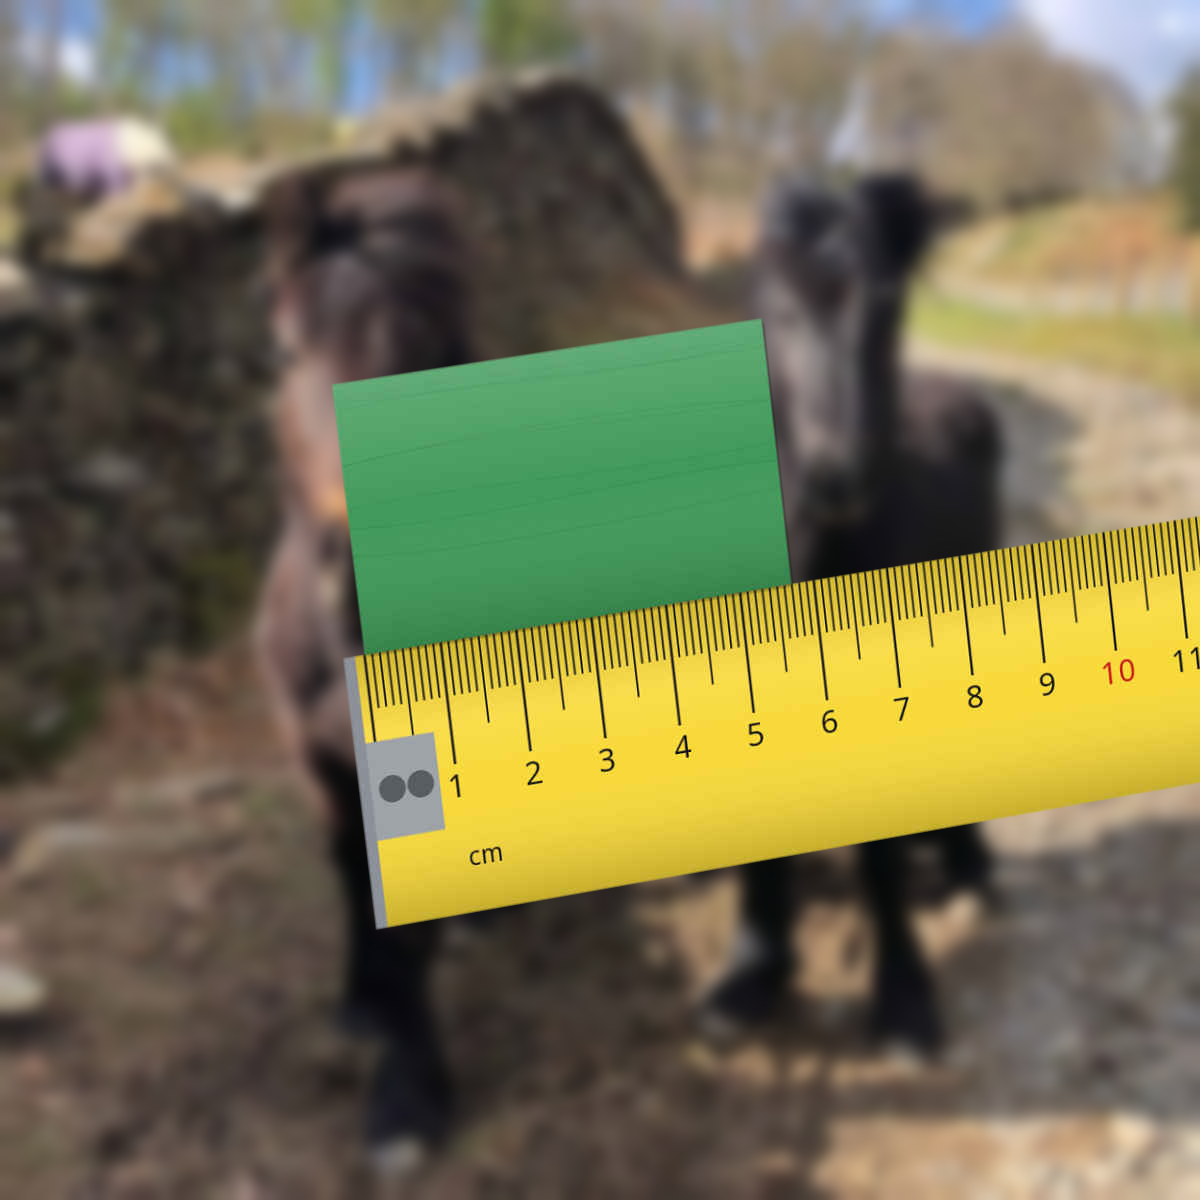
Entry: 5.7 (cm)
